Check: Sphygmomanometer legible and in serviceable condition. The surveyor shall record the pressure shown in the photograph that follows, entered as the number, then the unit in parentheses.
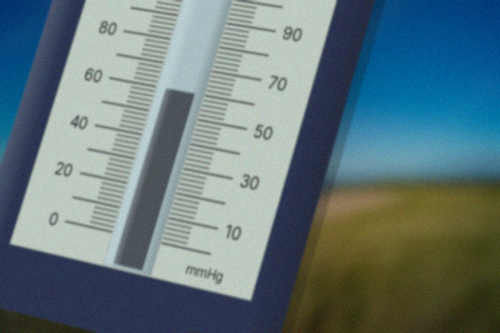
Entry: 60 (mmHg)
